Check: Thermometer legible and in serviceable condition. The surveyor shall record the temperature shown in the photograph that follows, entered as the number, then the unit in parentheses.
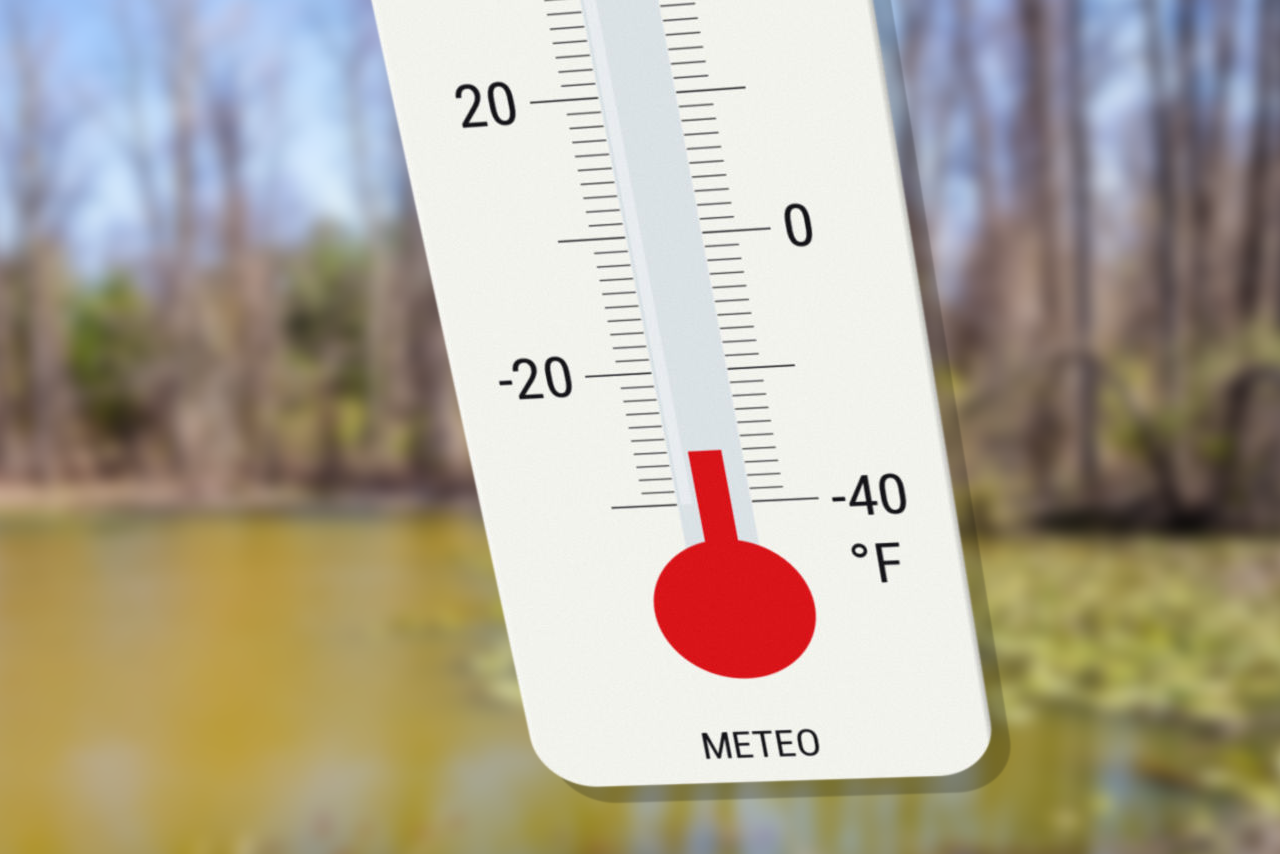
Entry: -32 (°F)
